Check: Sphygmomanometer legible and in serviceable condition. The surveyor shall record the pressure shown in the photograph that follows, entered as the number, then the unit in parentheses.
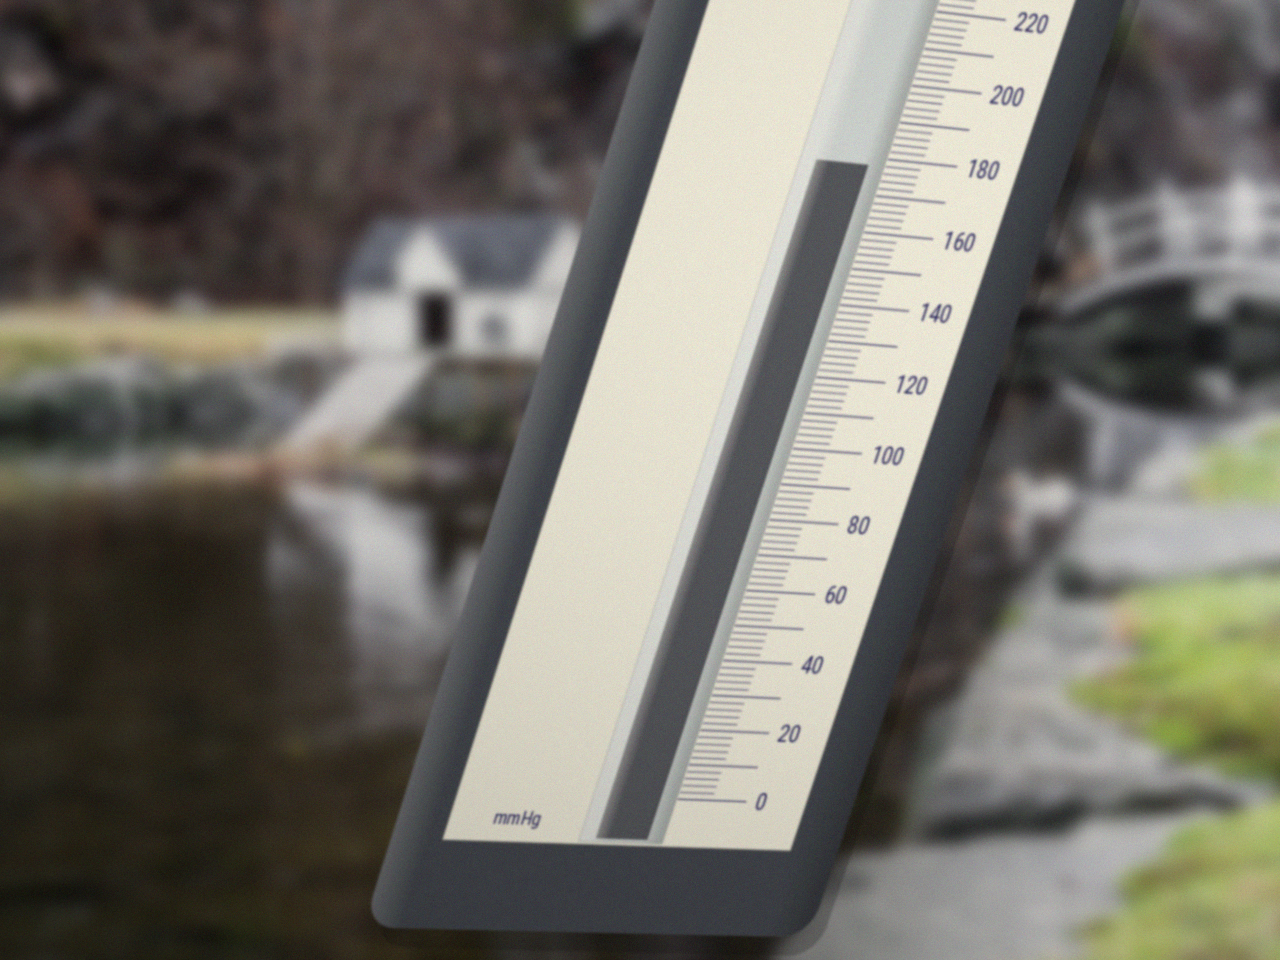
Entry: 178 (mmHg)
